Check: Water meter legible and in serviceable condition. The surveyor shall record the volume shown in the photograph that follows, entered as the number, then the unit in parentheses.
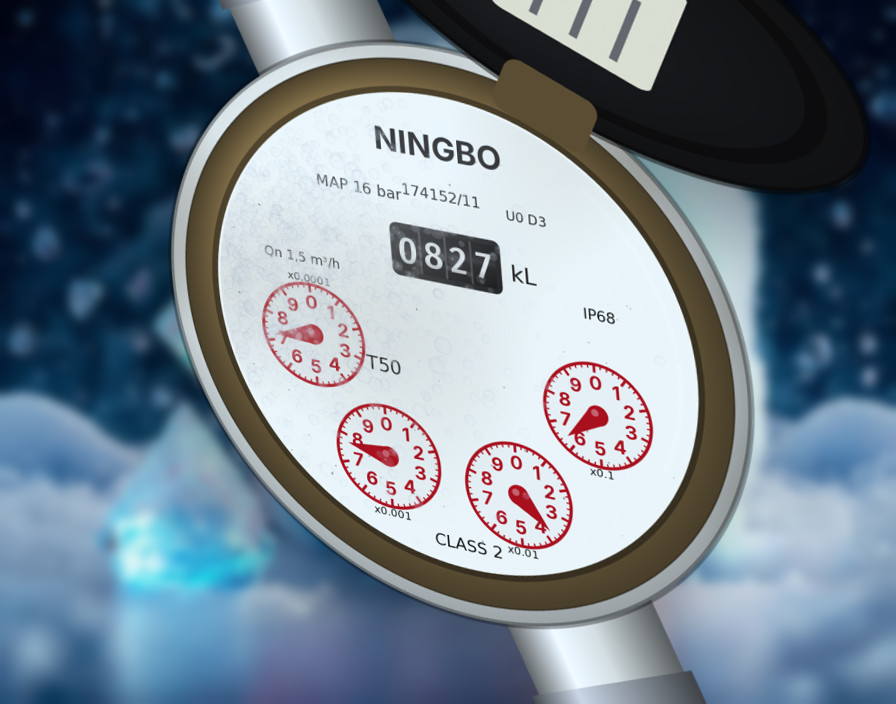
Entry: 827.6377 (kL)
